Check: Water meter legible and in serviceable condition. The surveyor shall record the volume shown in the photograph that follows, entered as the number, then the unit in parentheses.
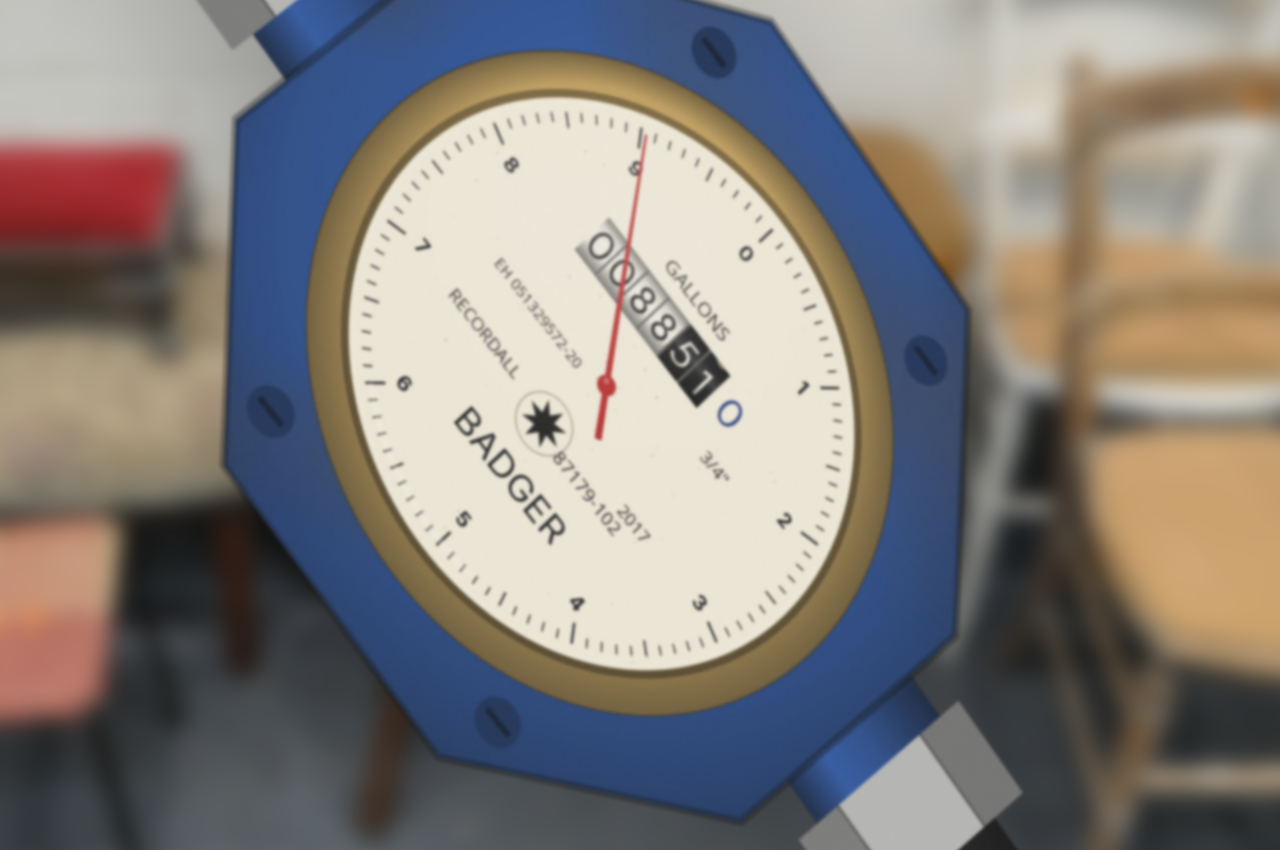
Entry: 88509.0 (gal)
